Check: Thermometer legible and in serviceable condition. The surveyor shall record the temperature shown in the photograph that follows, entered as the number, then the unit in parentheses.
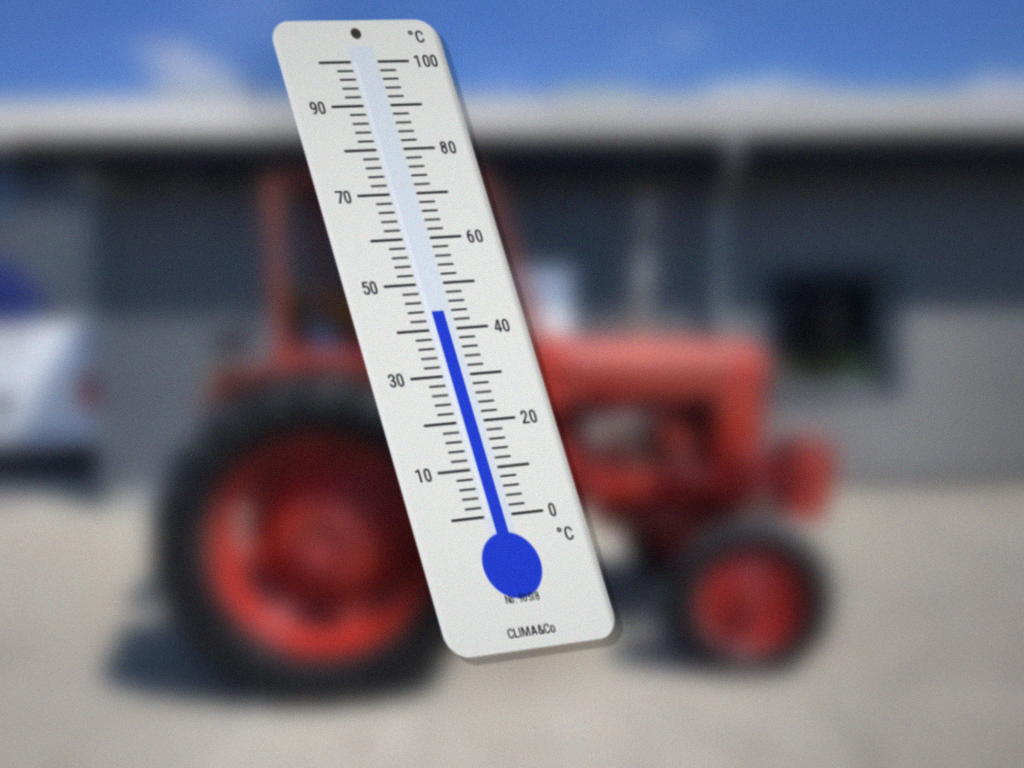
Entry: 44 (°C)
